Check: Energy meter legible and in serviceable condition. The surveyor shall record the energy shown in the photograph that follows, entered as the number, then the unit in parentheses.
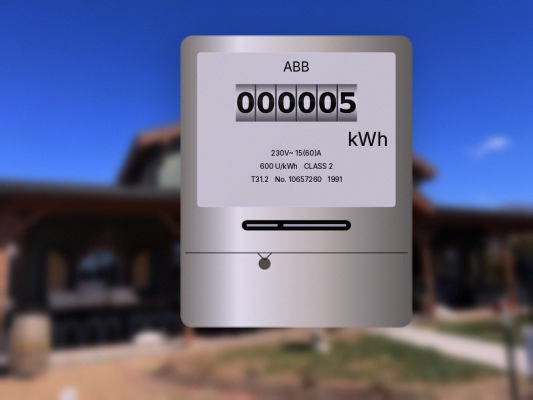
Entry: 5 (kWh)
